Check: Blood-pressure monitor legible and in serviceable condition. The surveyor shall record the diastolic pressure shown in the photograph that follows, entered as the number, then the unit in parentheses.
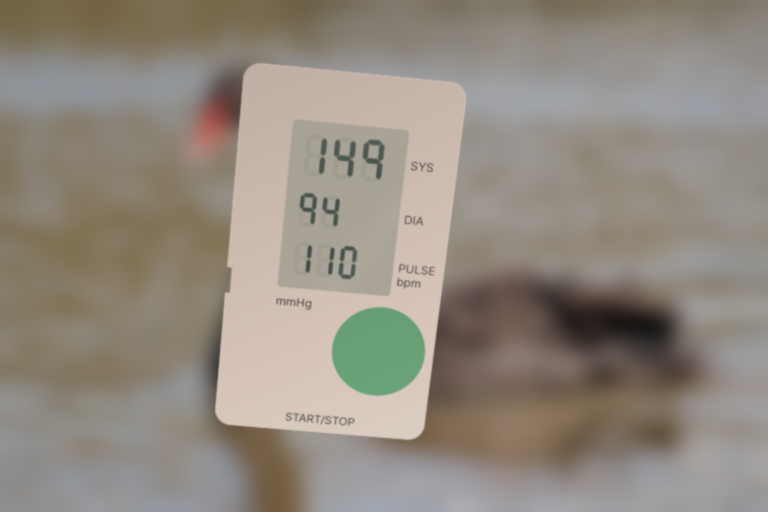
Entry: 94 (mmHg)
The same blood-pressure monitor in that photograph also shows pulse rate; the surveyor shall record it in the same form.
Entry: 110 (bpm)
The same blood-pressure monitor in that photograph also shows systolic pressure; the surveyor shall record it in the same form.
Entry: 149 (mmHg)
